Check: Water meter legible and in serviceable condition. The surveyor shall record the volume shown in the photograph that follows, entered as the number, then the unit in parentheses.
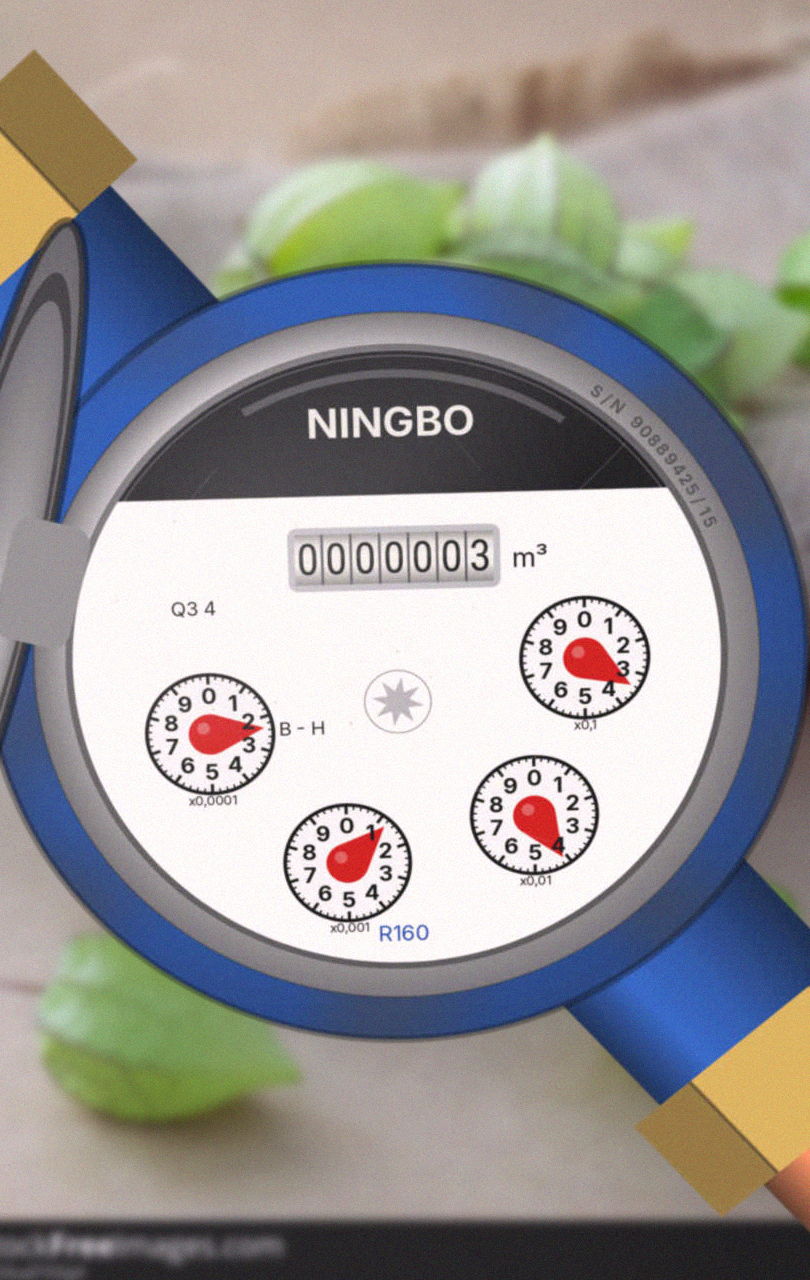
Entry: 3.3412 (m³)
